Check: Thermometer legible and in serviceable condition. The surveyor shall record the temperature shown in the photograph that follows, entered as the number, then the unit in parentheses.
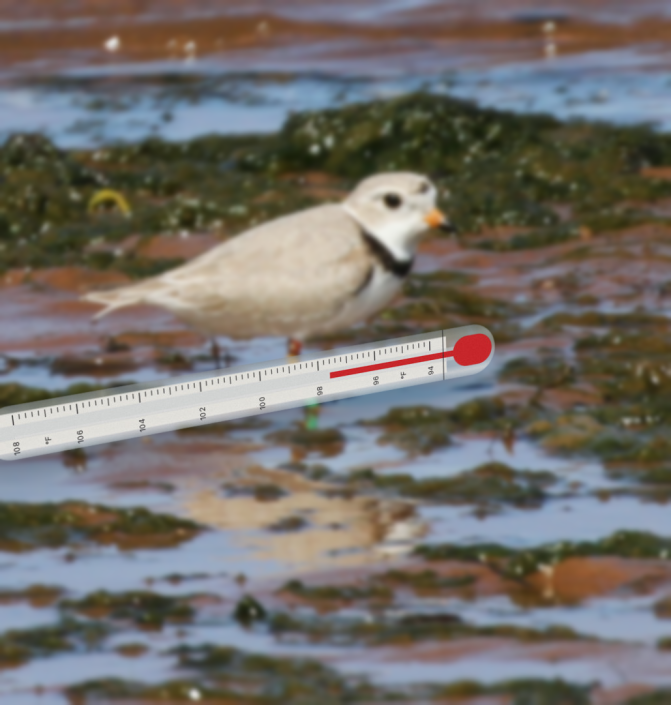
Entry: 97.6 (°F)
